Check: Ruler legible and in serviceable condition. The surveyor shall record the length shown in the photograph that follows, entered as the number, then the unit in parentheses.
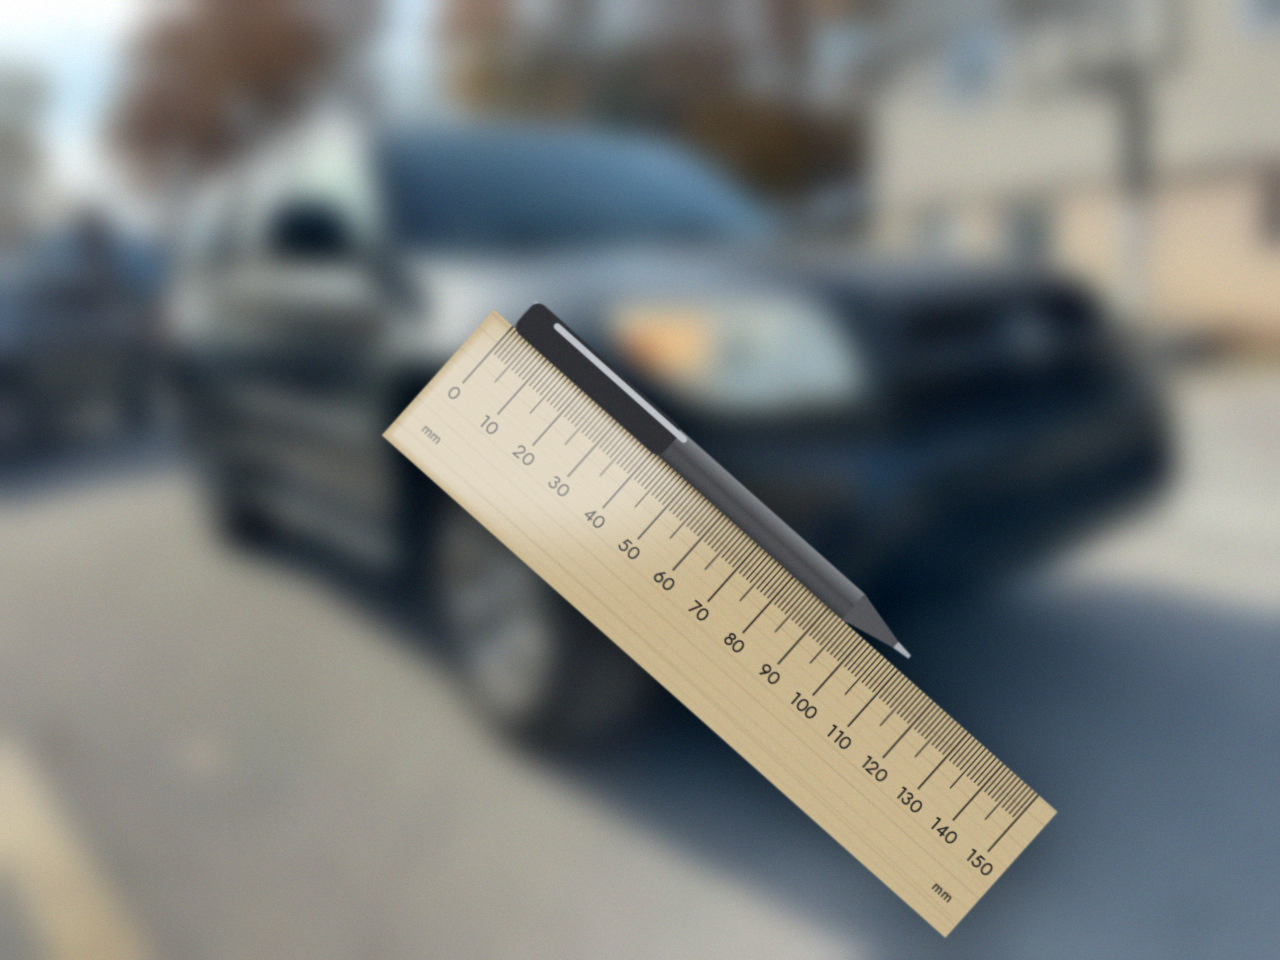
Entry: 110 (mm)
